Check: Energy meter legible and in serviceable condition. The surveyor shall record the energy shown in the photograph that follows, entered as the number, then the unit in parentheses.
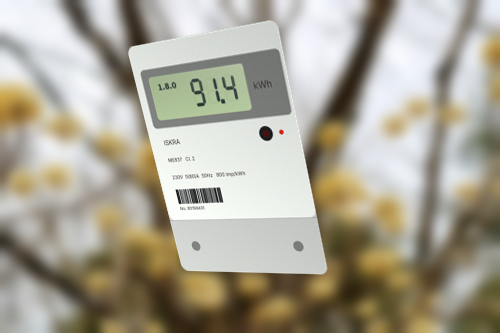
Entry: 91.4 (kWh)
